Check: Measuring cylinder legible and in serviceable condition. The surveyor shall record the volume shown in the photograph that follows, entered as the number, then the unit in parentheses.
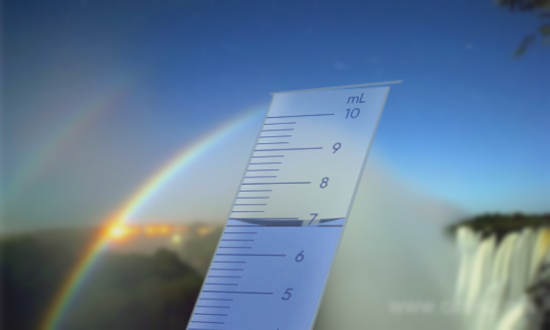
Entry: 6.8 (mL)
